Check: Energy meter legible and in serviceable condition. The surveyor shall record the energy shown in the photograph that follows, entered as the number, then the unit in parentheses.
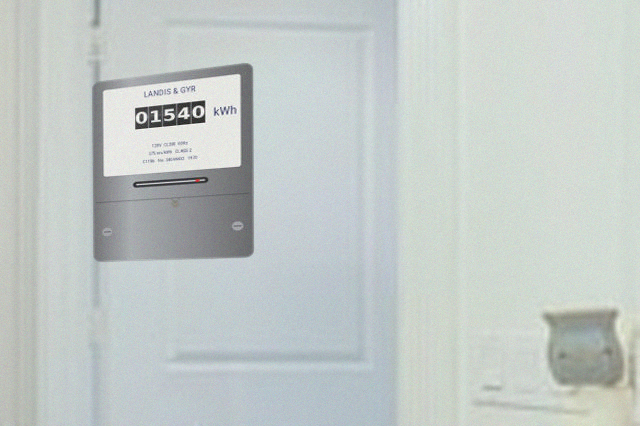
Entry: 1540 (kWh)
